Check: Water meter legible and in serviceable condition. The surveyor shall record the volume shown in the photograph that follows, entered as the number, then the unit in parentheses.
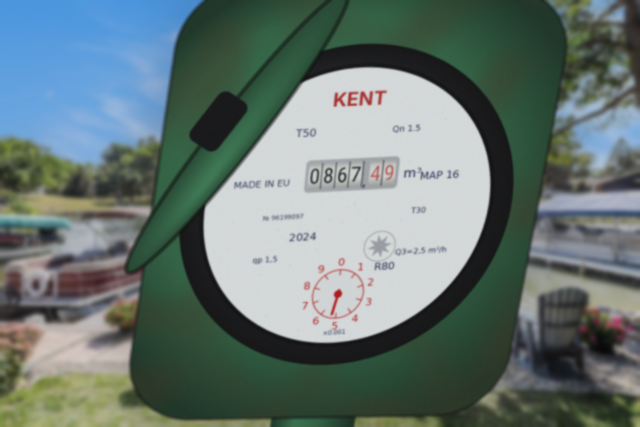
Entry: 867.495 (m³)
